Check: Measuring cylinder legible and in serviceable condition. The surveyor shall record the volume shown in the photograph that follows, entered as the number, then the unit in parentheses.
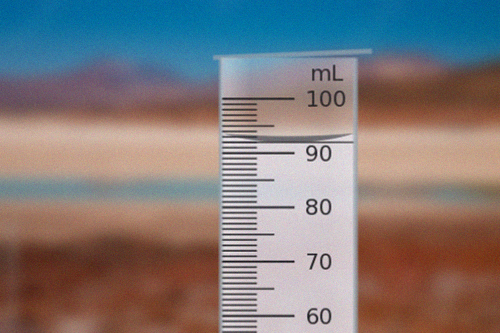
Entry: 92 (mL)
